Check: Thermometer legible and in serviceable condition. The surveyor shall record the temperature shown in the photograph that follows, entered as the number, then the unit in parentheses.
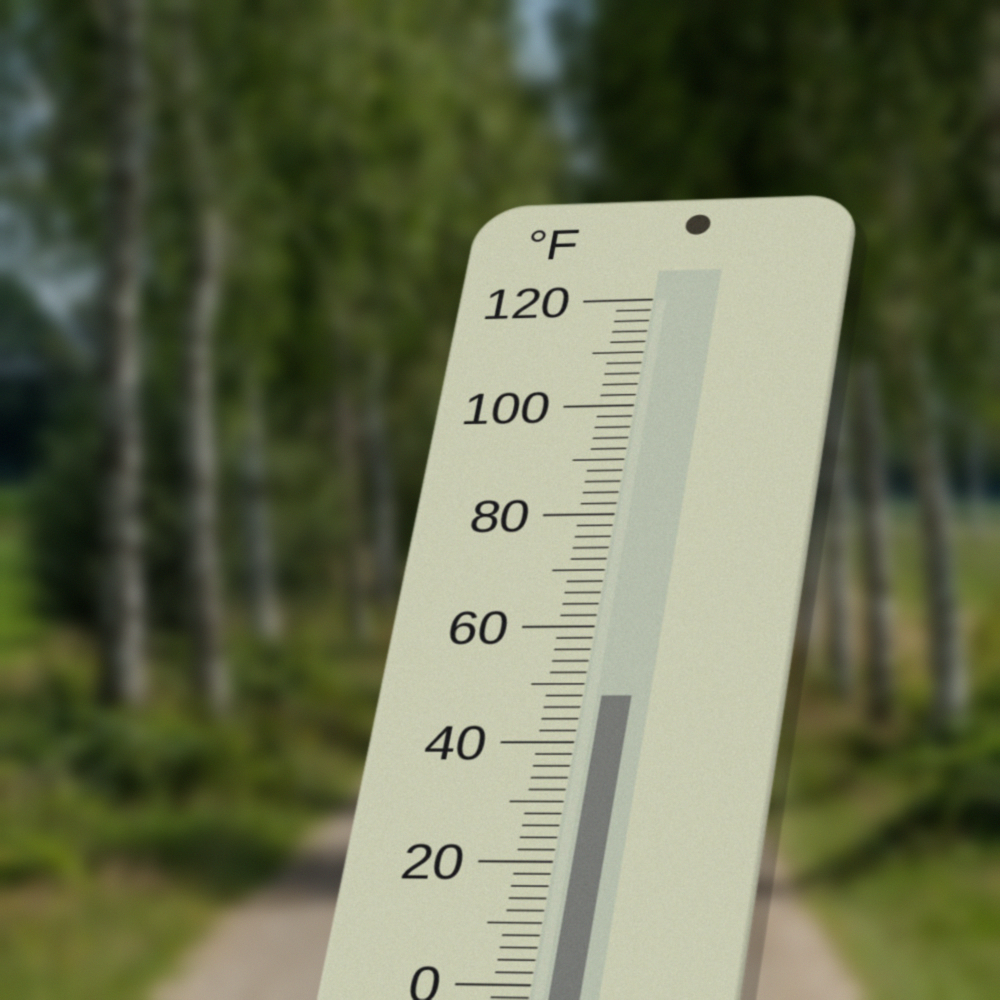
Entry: 48 (°F)
